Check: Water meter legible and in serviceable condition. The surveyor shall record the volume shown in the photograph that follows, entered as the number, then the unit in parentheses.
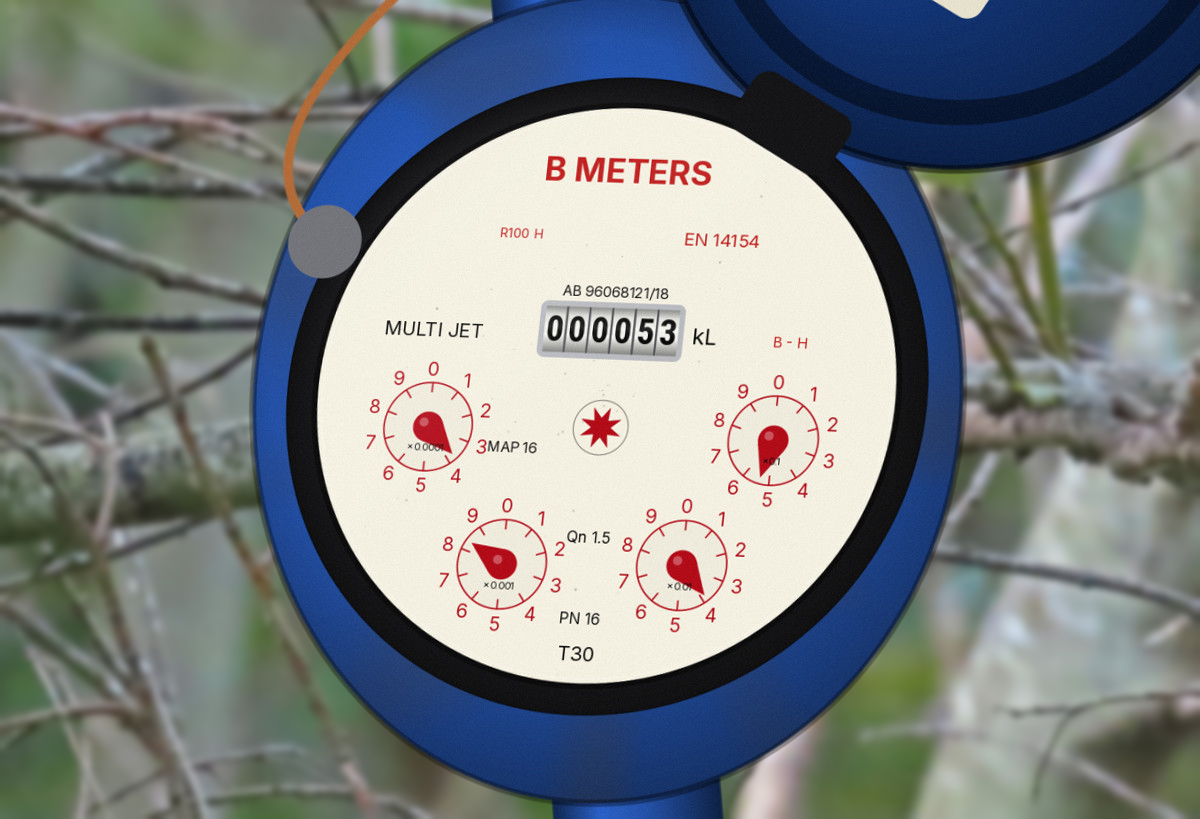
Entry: 53.5383 (kL)
